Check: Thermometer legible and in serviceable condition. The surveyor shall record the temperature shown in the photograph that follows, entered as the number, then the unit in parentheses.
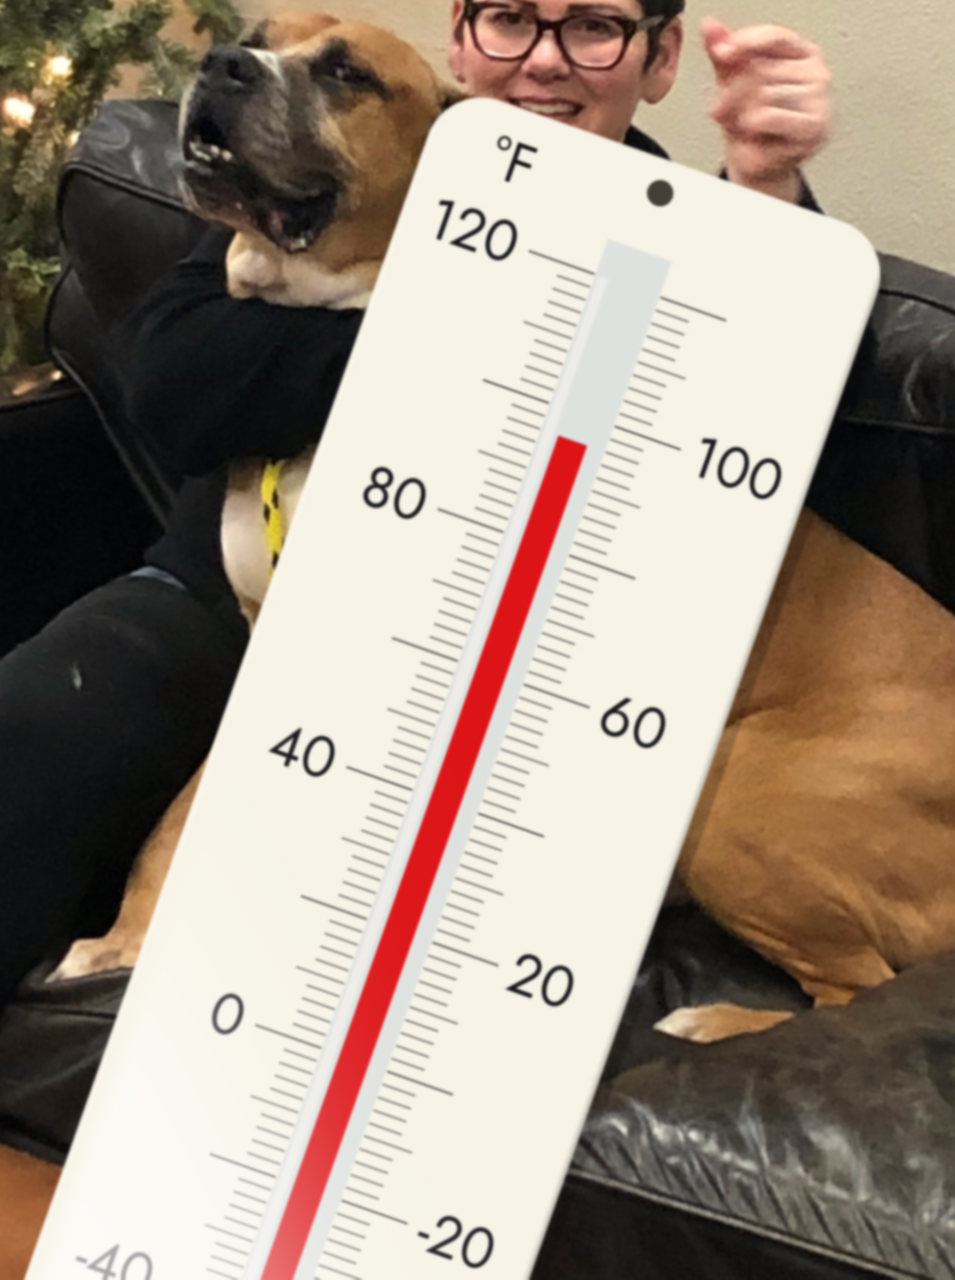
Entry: 96 (°F)
